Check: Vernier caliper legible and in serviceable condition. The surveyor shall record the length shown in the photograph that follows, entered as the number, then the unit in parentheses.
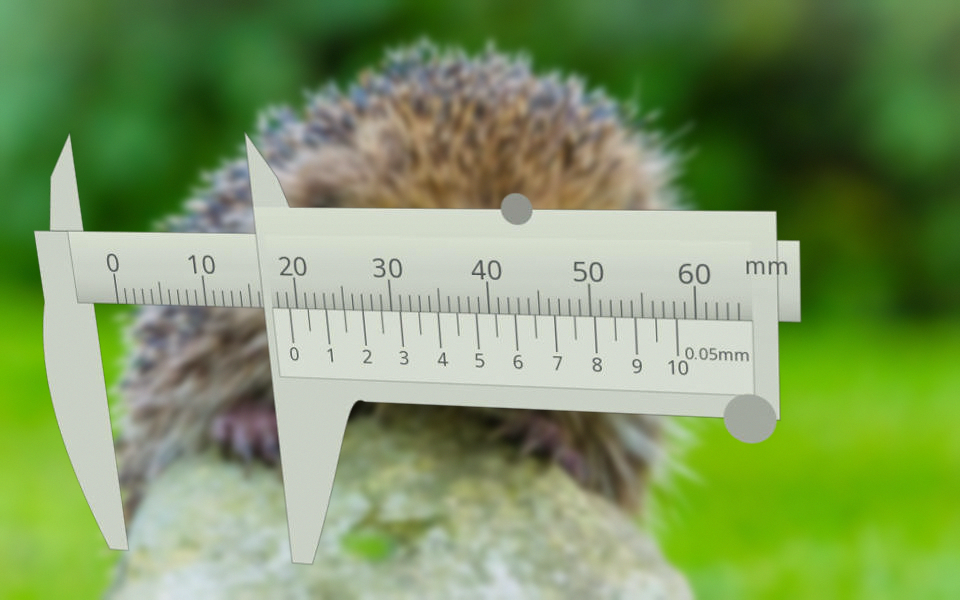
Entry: 19.2 (mm)
